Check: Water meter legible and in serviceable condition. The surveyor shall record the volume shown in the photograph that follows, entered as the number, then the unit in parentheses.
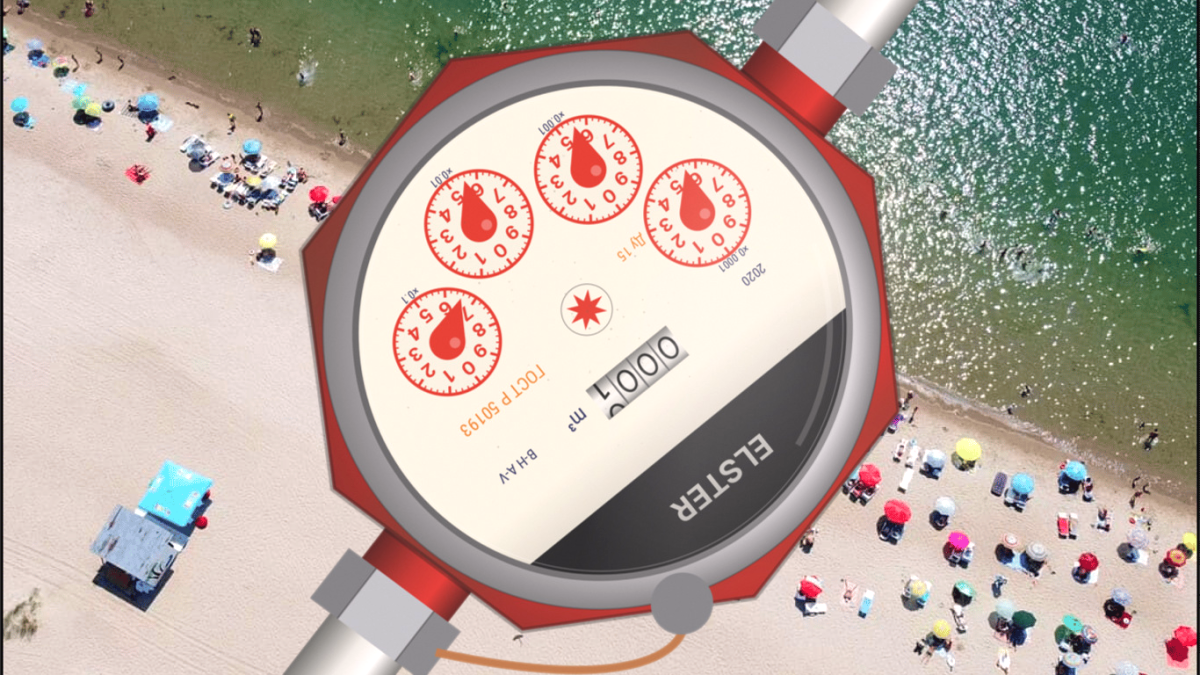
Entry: 0.6555 (m³)
